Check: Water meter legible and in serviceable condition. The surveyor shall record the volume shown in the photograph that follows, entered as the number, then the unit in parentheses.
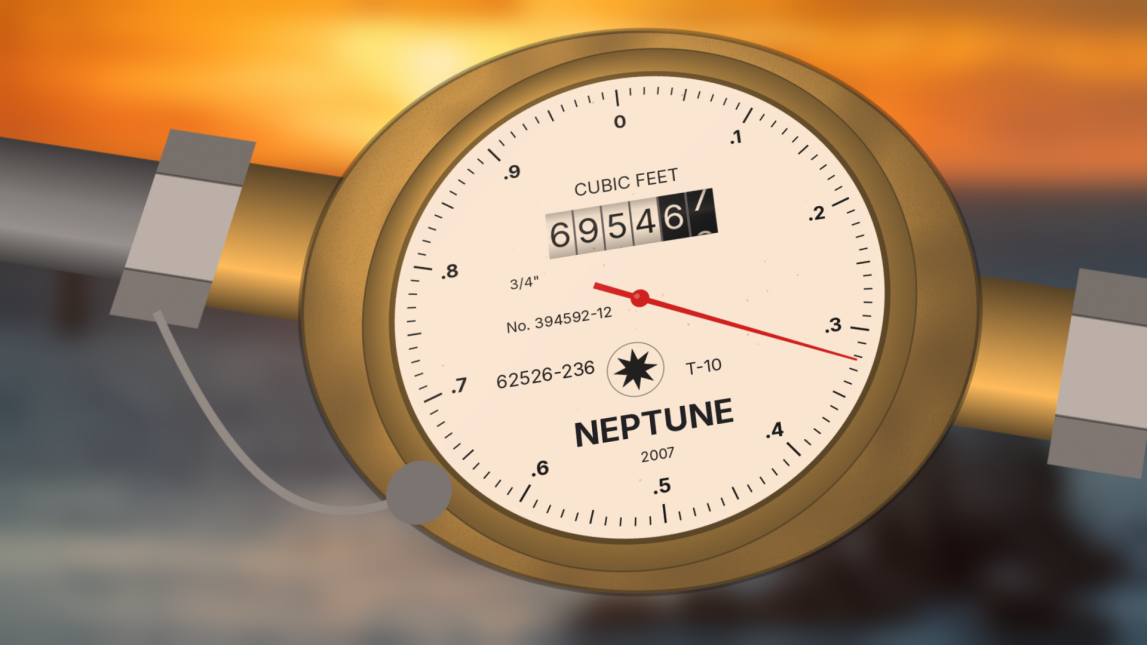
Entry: 695467.32 (ft³)
